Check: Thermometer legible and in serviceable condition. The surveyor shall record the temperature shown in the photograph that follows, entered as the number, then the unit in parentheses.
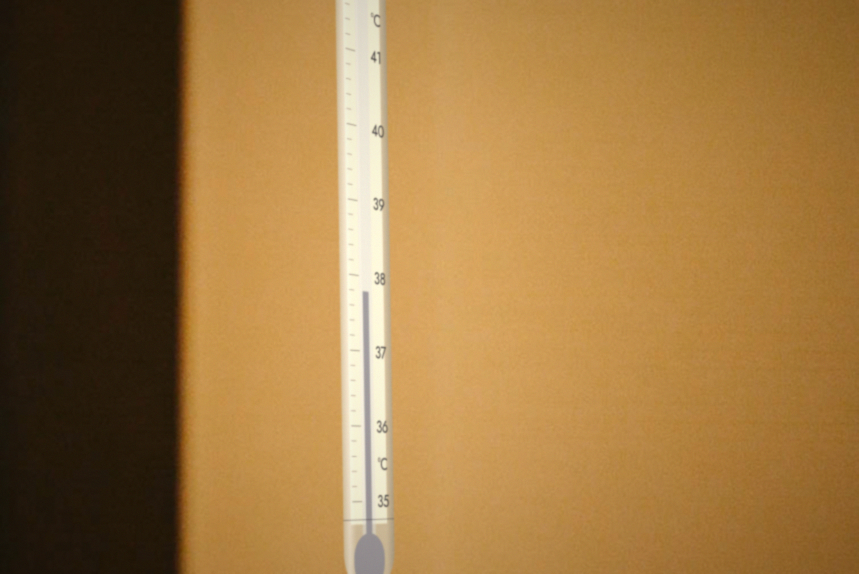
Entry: 37.8 (°C)
